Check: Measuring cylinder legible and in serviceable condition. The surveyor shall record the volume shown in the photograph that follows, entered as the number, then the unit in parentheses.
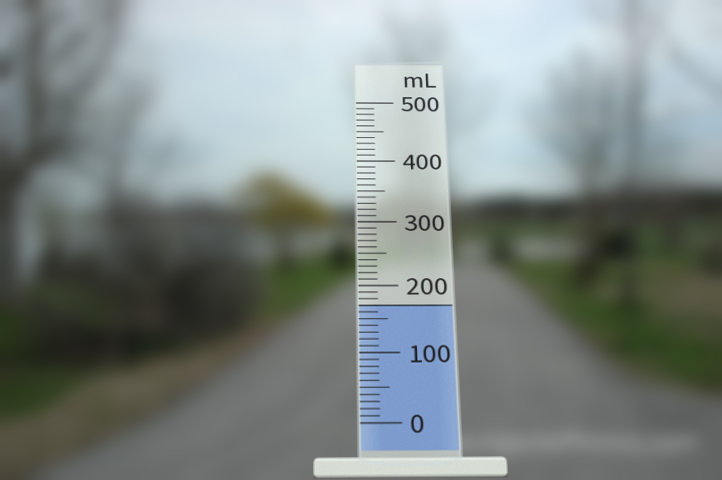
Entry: 170 (mL)
